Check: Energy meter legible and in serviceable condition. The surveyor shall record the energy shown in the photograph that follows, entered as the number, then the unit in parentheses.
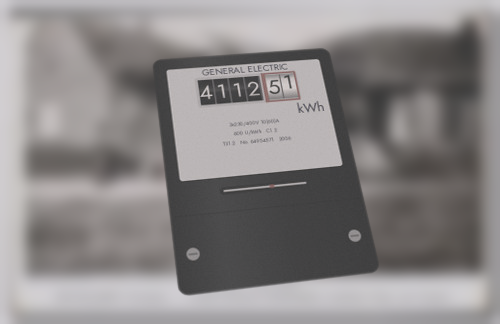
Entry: 4112.51 (kWh)
